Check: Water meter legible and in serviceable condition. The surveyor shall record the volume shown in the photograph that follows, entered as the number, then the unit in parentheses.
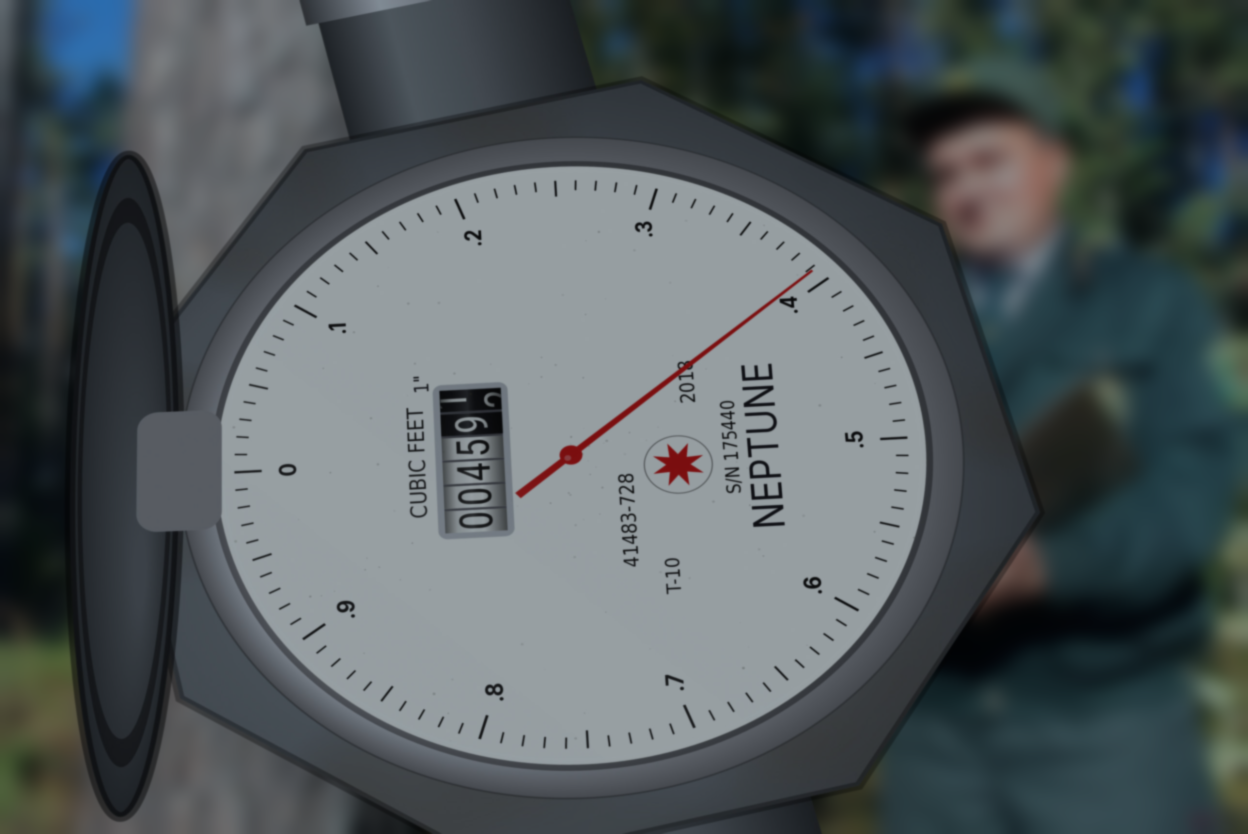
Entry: 4591.39 (ft³)
